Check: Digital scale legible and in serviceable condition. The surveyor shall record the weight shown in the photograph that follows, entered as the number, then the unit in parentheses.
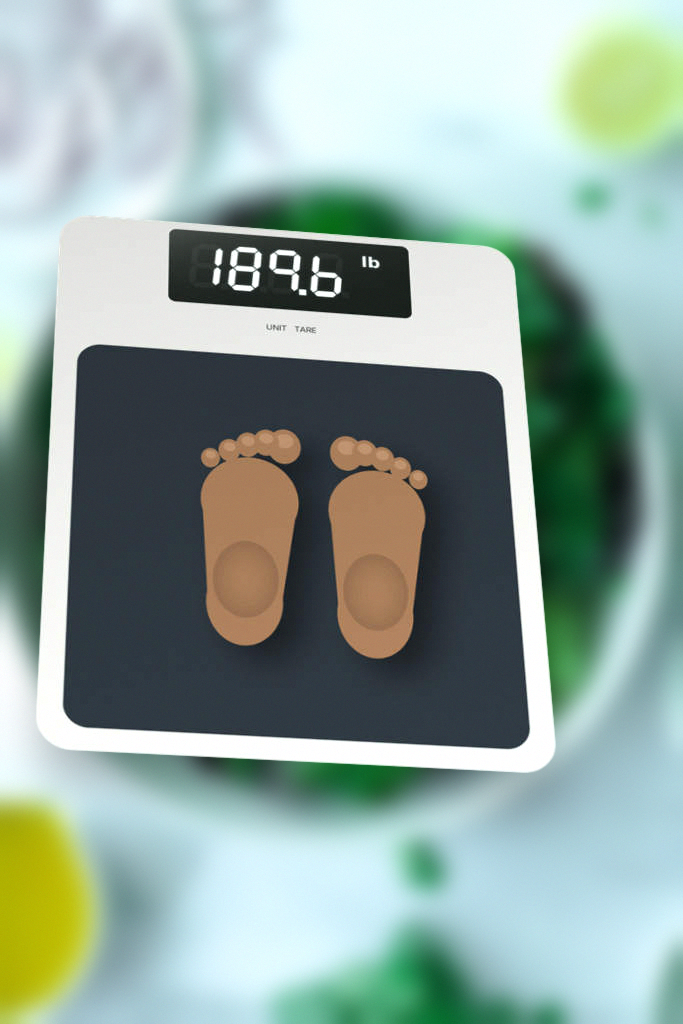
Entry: 189.6 (lb)
